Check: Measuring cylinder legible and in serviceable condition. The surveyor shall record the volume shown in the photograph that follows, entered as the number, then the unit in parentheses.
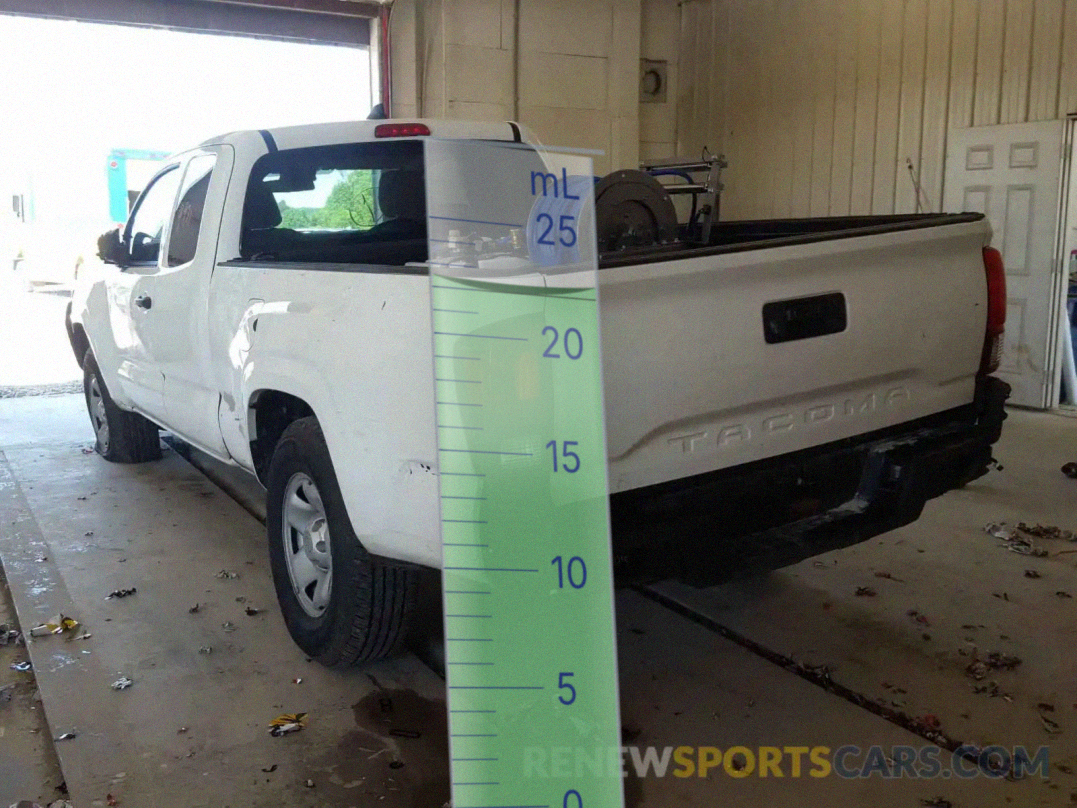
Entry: 22 (mL)
